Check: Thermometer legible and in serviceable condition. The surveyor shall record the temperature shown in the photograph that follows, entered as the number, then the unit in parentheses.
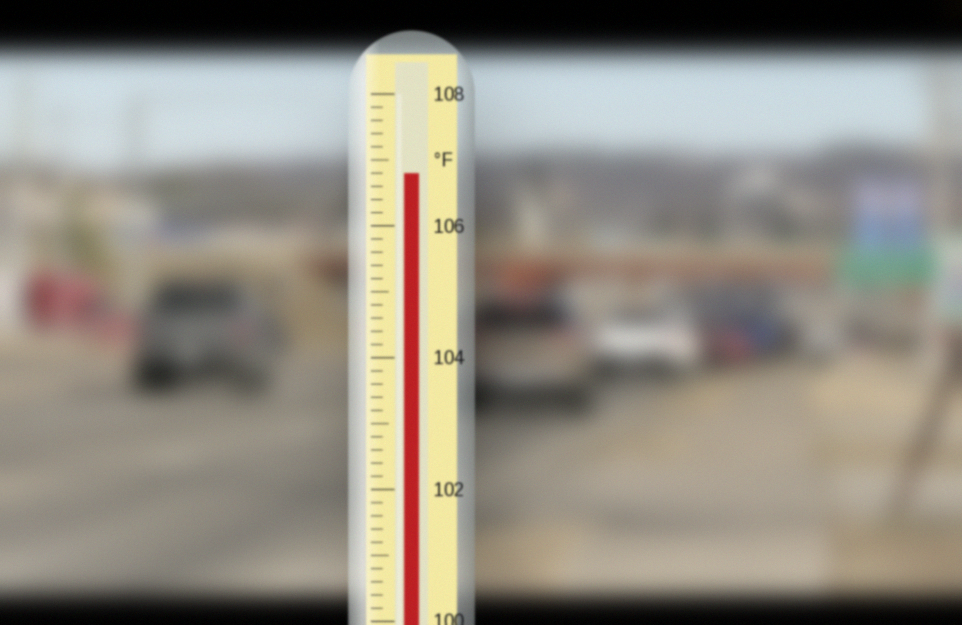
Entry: 106.8 (°F)
